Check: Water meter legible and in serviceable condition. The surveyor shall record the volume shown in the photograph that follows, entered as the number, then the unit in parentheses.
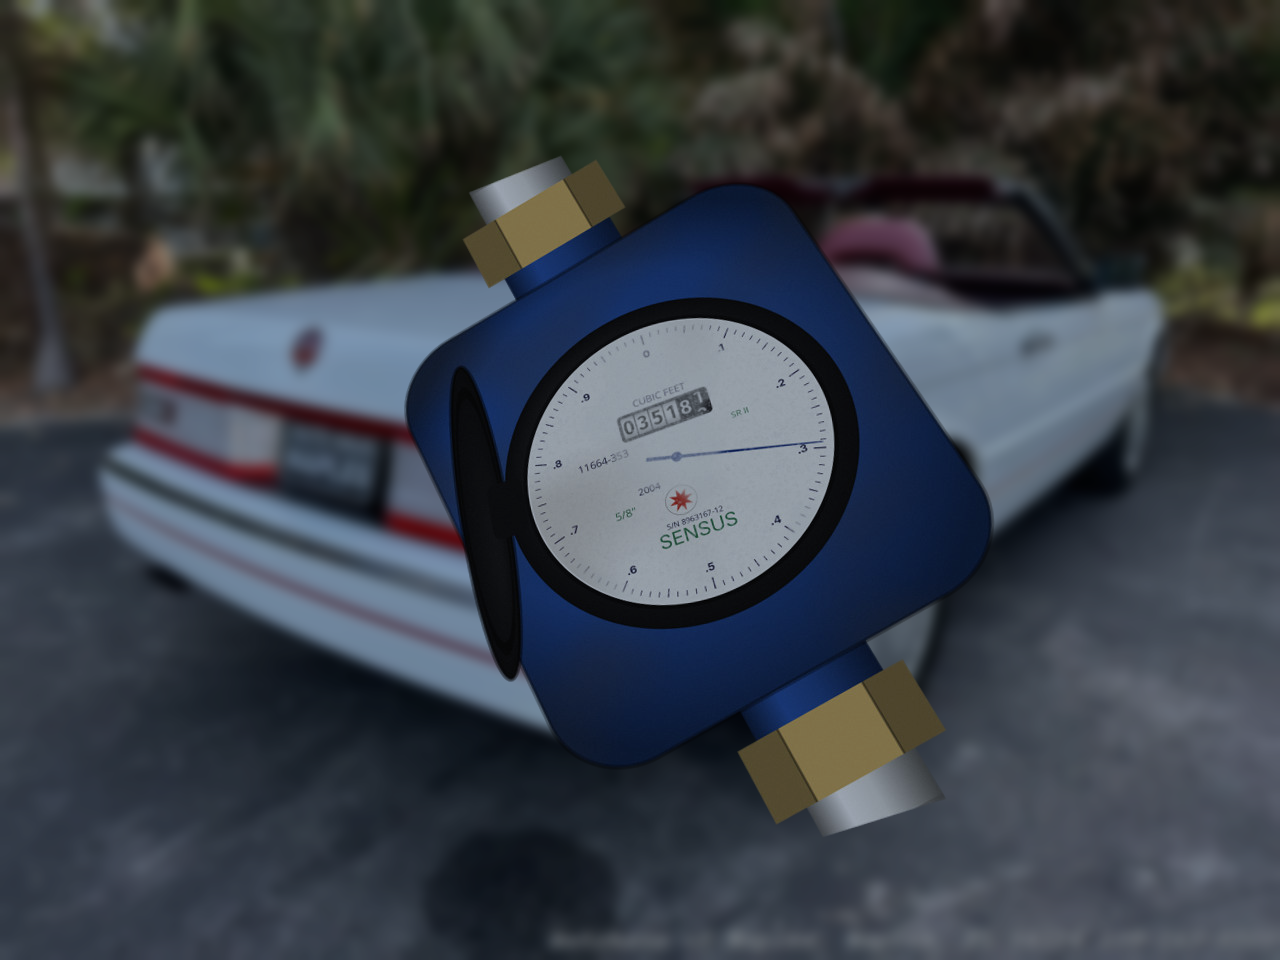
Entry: 35181.29 (ft³)
